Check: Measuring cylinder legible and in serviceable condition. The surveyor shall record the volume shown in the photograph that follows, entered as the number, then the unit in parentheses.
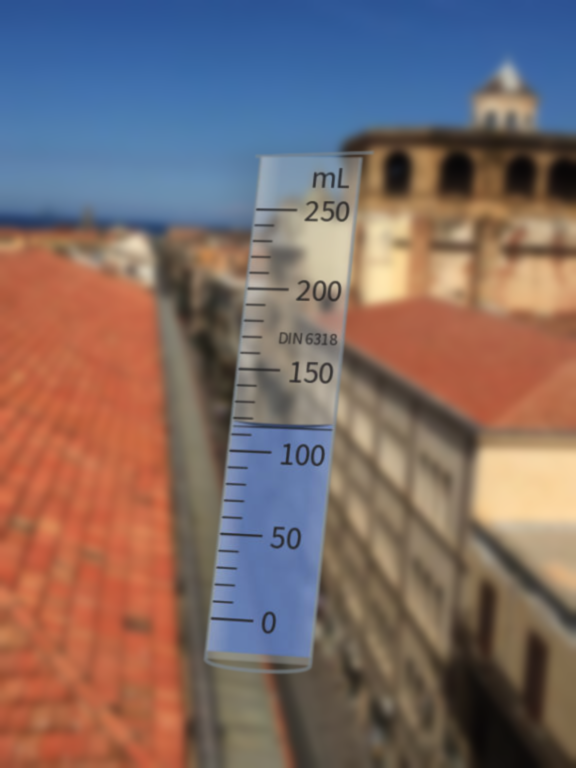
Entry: 115 (mL)
